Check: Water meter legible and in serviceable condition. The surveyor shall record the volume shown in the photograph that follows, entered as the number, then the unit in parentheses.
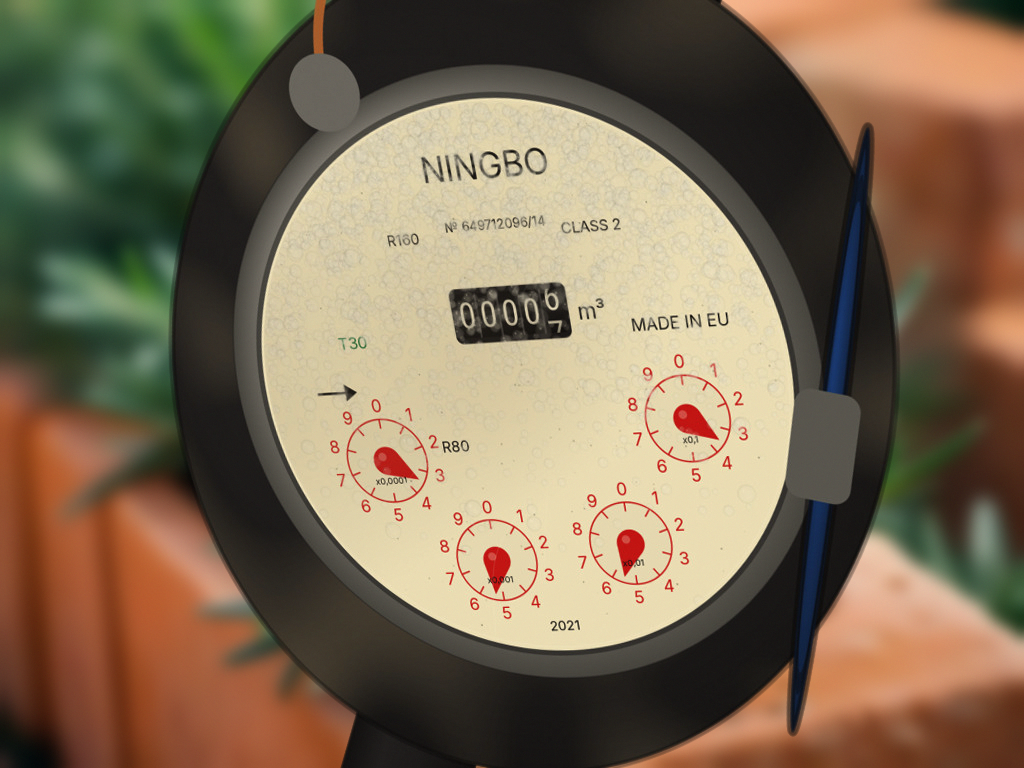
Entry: 6.3553 (m³)
